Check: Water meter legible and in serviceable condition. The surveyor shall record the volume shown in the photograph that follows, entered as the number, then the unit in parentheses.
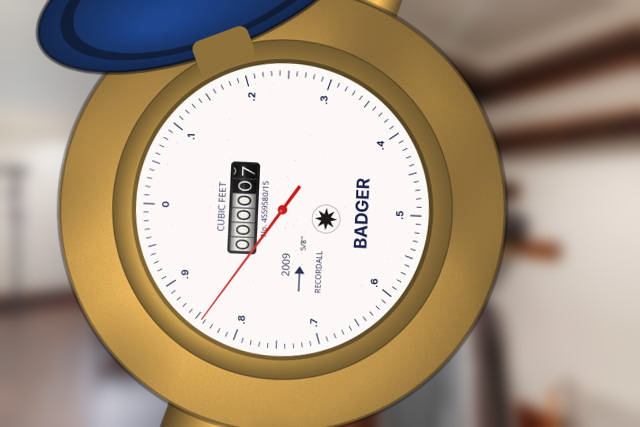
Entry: 6.84 (ft³)
